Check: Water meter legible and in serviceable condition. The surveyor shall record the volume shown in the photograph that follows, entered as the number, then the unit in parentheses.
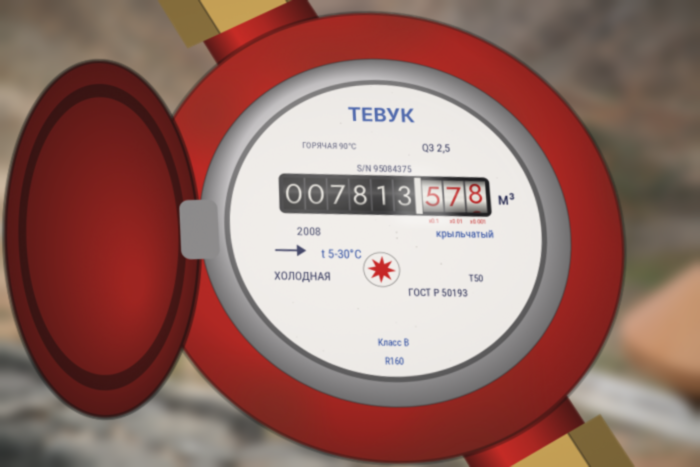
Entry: 7813.578 (m³)
